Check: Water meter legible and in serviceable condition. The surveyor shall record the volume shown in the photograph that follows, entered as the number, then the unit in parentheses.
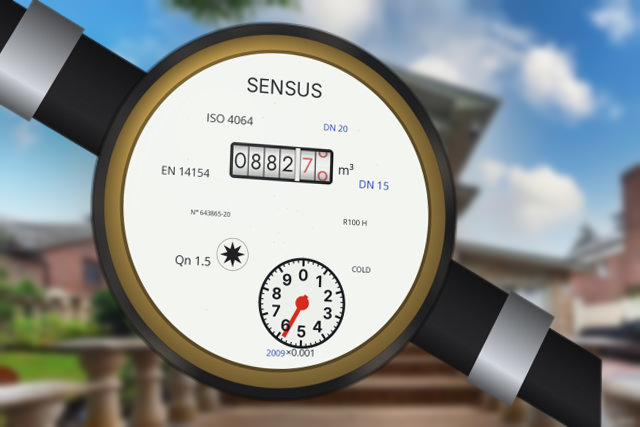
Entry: 882.785 (m³)
